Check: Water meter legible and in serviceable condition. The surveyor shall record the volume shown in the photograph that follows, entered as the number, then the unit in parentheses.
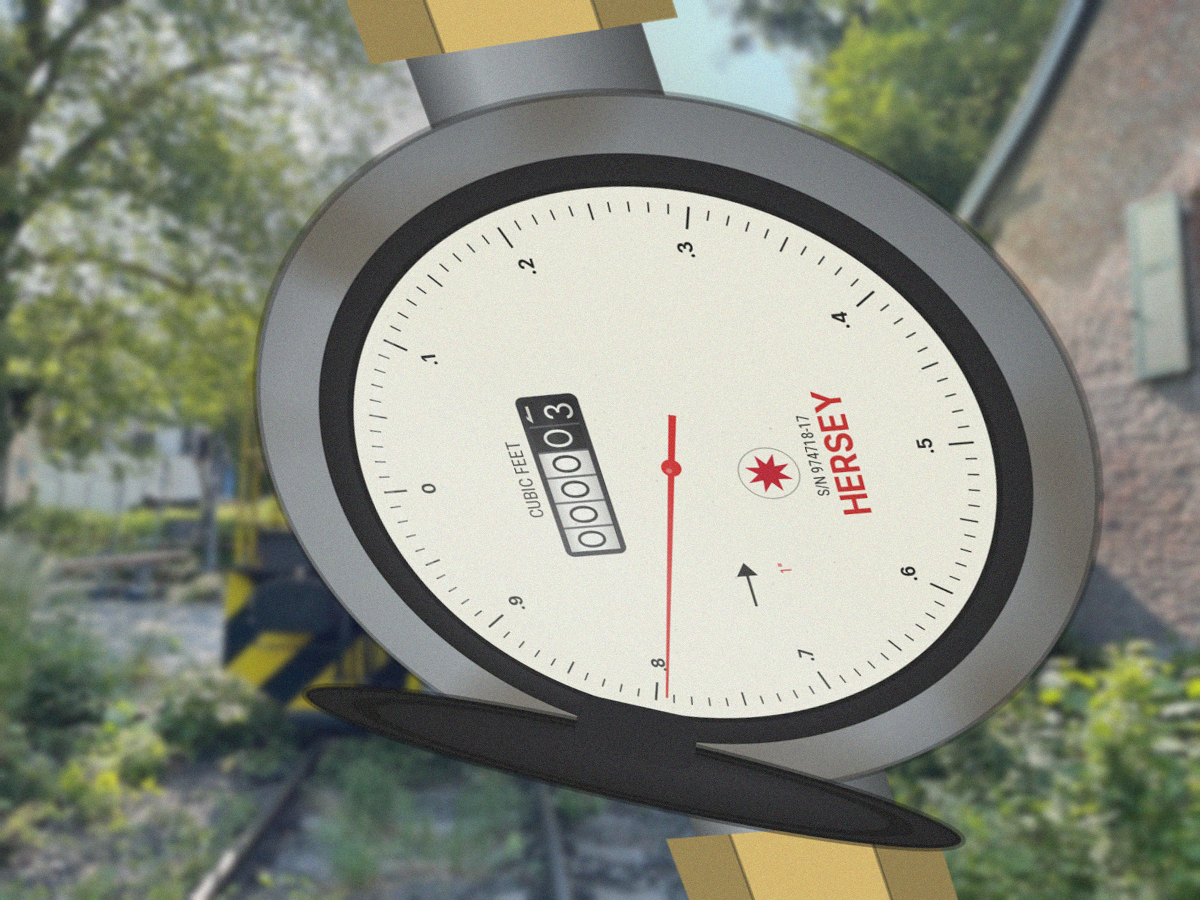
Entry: 2.79 (ft³)
